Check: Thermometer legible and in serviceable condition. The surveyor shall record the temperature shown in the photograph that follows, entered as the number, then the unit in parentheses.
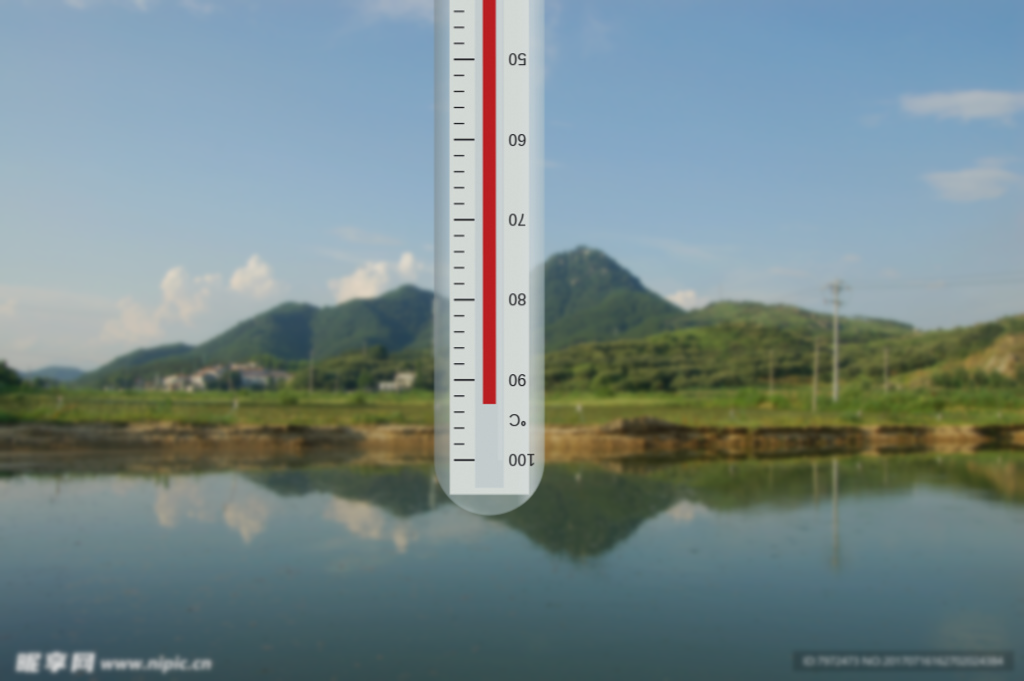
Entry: 93 (°C)
